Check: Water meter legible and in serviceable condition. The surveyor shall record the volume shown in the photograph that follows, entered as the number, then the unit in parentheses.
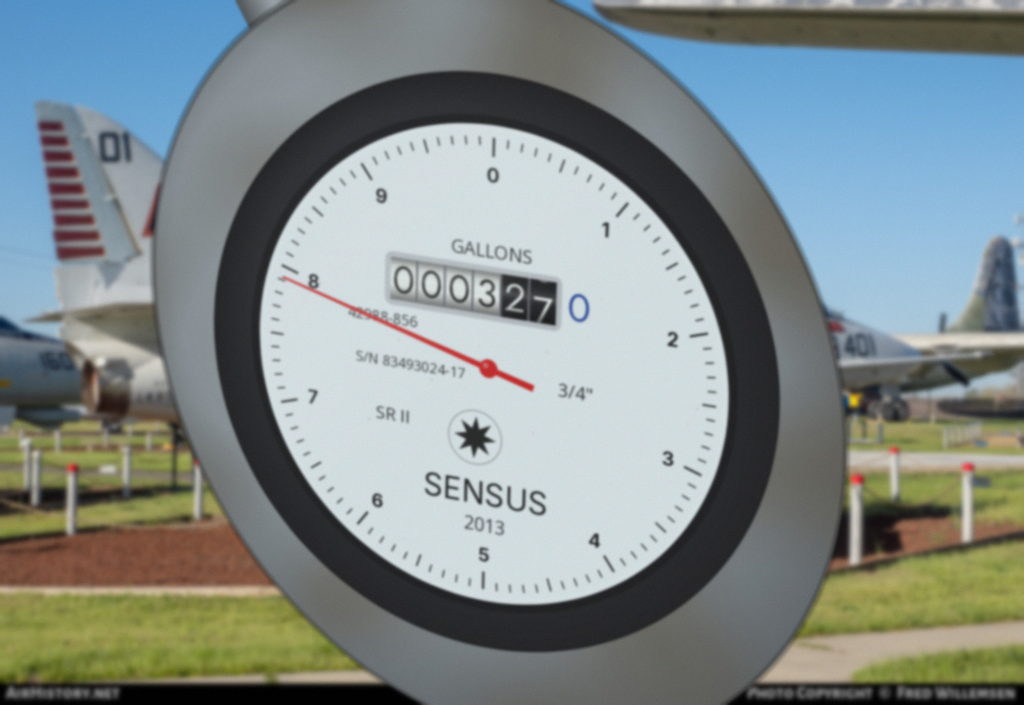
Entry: 3267.9 (gal)
